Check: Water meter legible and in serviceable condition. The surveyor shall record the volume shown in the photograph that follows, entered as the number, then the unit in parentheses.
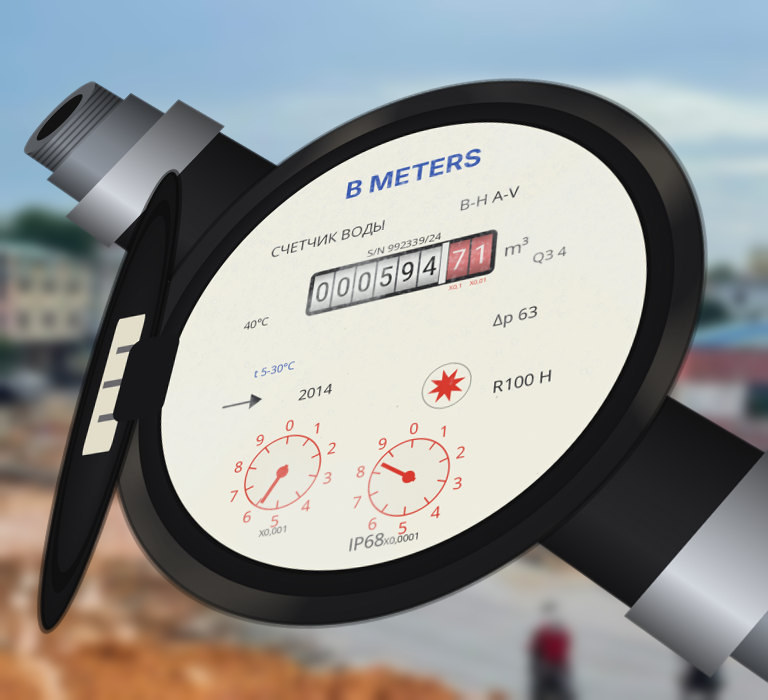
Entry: 594.7158 (m³)
